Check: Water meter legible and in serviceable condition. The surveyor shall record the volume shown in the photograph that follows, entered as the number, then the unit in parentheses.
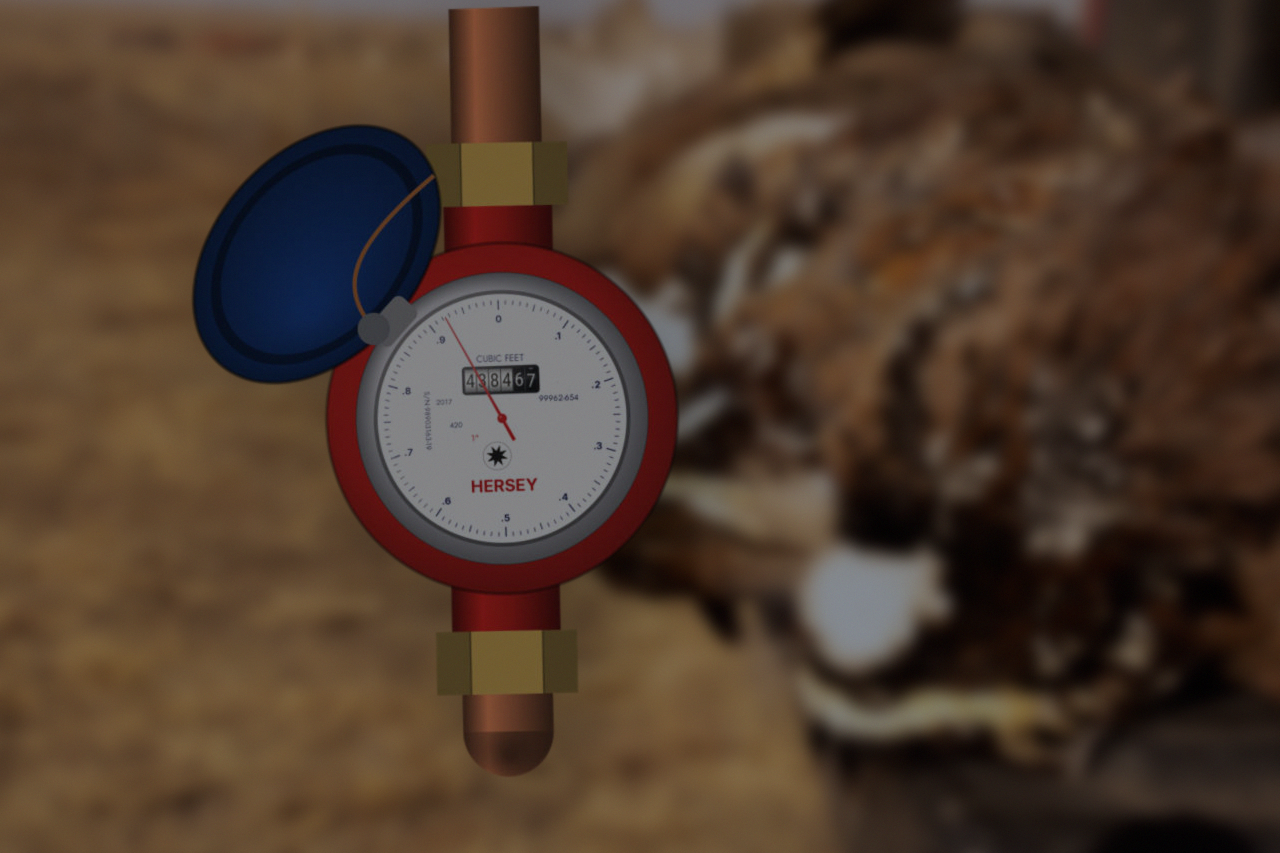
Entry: 438466.92 (ft³)
